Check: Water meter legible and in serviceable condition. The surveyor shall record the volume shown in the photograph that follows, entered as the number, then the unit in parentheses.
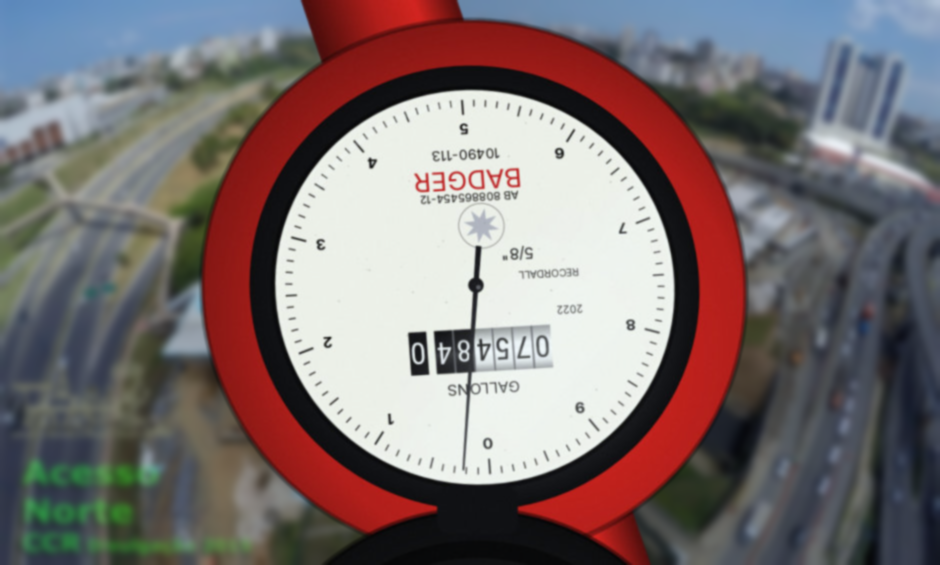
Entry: 754840.2 (gal)
